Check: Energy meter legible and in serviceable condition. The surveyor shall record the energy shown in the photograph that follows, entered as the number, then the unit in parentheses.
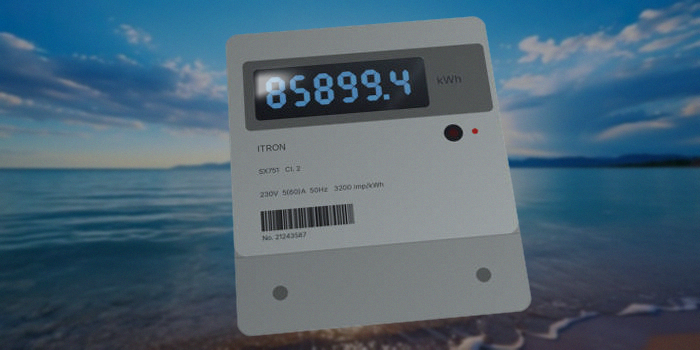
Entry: 85899.4 (kWh)
